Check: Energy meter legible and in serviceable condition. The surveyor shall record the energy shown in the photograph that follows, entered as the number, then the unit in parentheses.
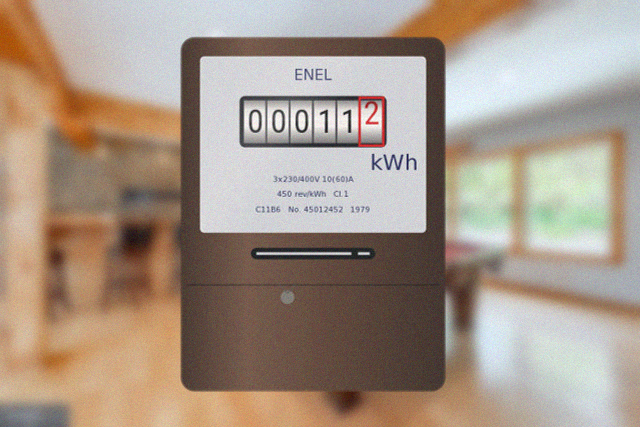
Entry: 11.2 (kWh)
